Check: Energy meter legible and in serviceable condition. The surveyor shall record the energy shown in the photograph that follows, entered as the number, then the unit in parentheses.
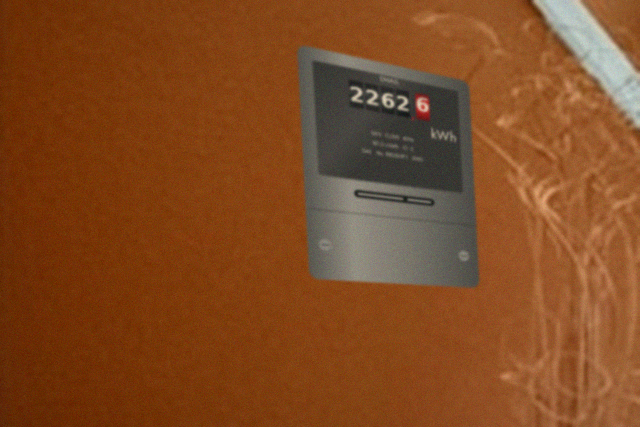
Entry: 2262.6 (kWh)
